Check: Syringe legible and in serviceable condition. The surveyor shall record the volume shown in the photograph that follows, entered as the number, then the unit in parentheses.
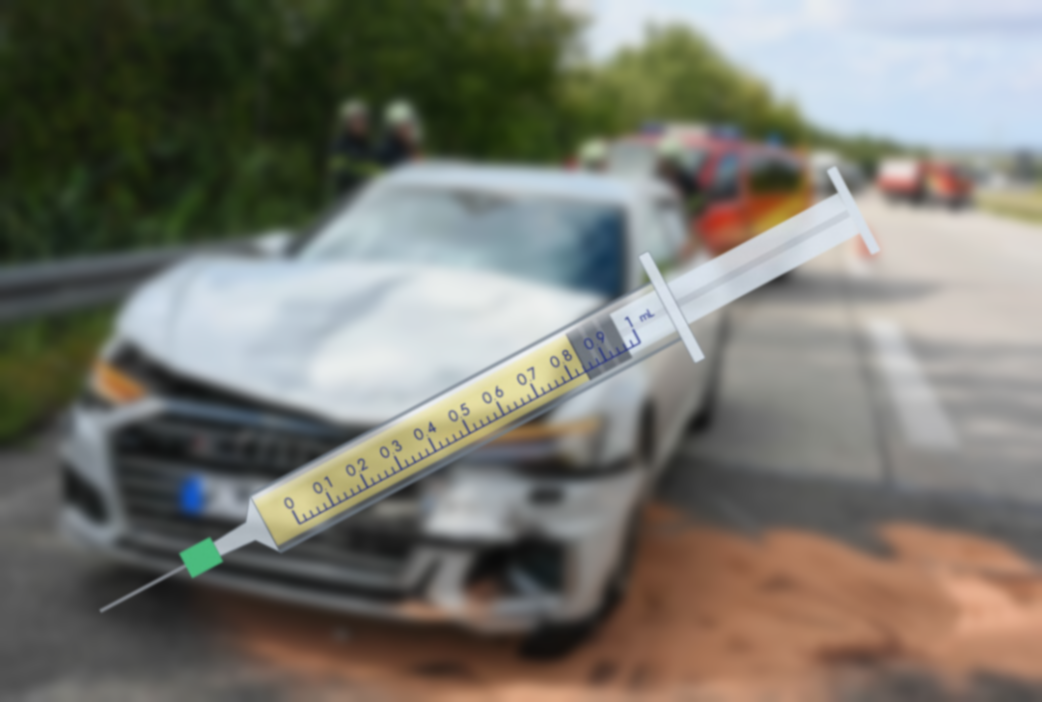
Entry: 0.84 (mL)
